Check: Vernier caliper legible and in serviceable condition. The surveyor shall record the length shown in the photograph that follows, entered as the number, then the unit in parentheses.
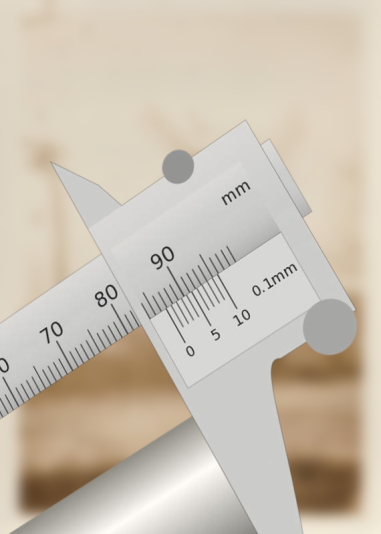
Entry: 86.8 (mm)
